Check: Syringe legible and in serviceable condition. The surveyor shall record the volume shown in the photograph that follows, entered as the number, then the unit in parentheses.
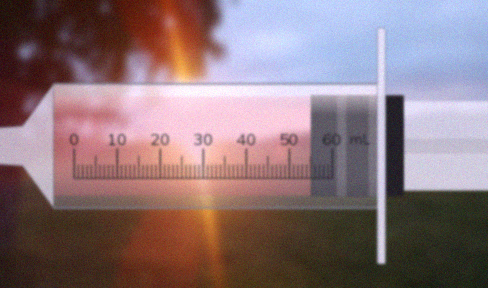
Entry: 55 (mL)
